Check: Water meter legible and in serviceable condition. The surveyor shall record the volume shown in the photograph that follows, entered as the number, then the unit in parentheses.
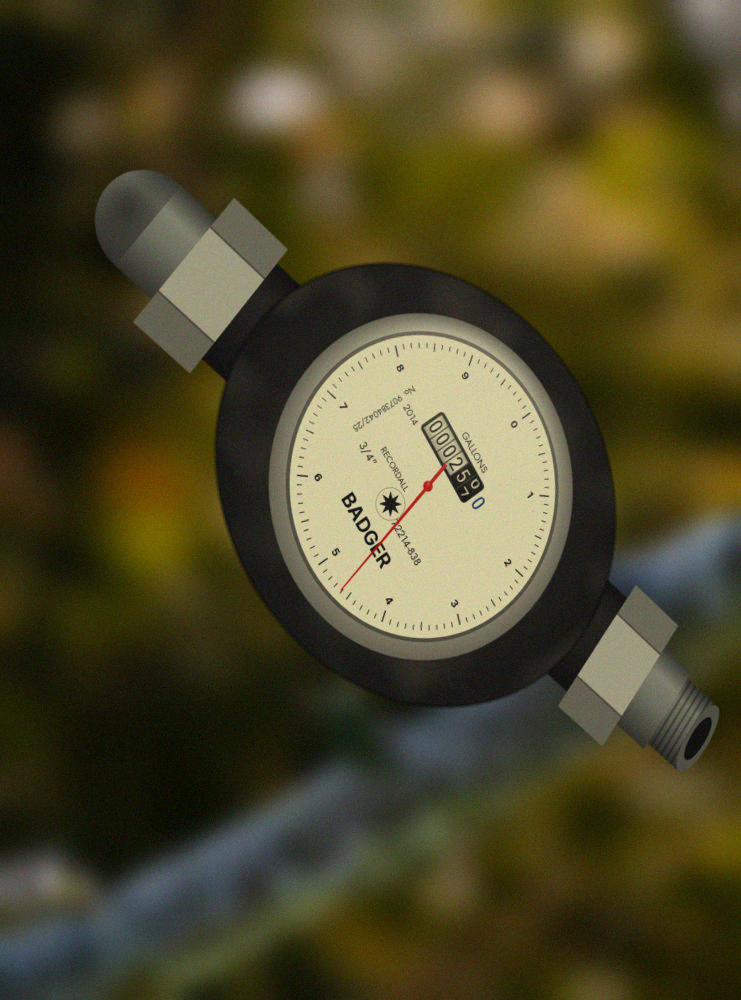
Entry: 2564.6 (gal)
